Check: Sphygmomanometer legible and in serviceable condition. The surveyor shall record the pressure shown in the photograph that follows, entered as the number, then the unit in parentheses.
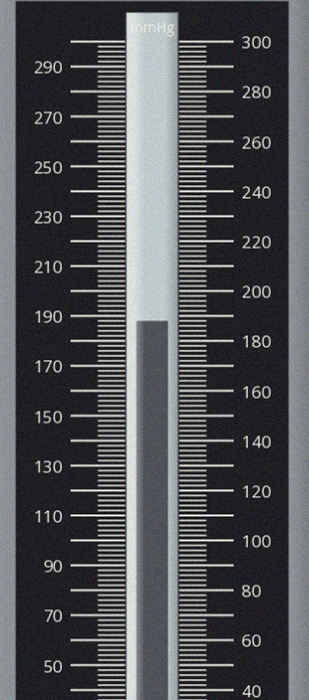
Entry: 188 (mmHg)
